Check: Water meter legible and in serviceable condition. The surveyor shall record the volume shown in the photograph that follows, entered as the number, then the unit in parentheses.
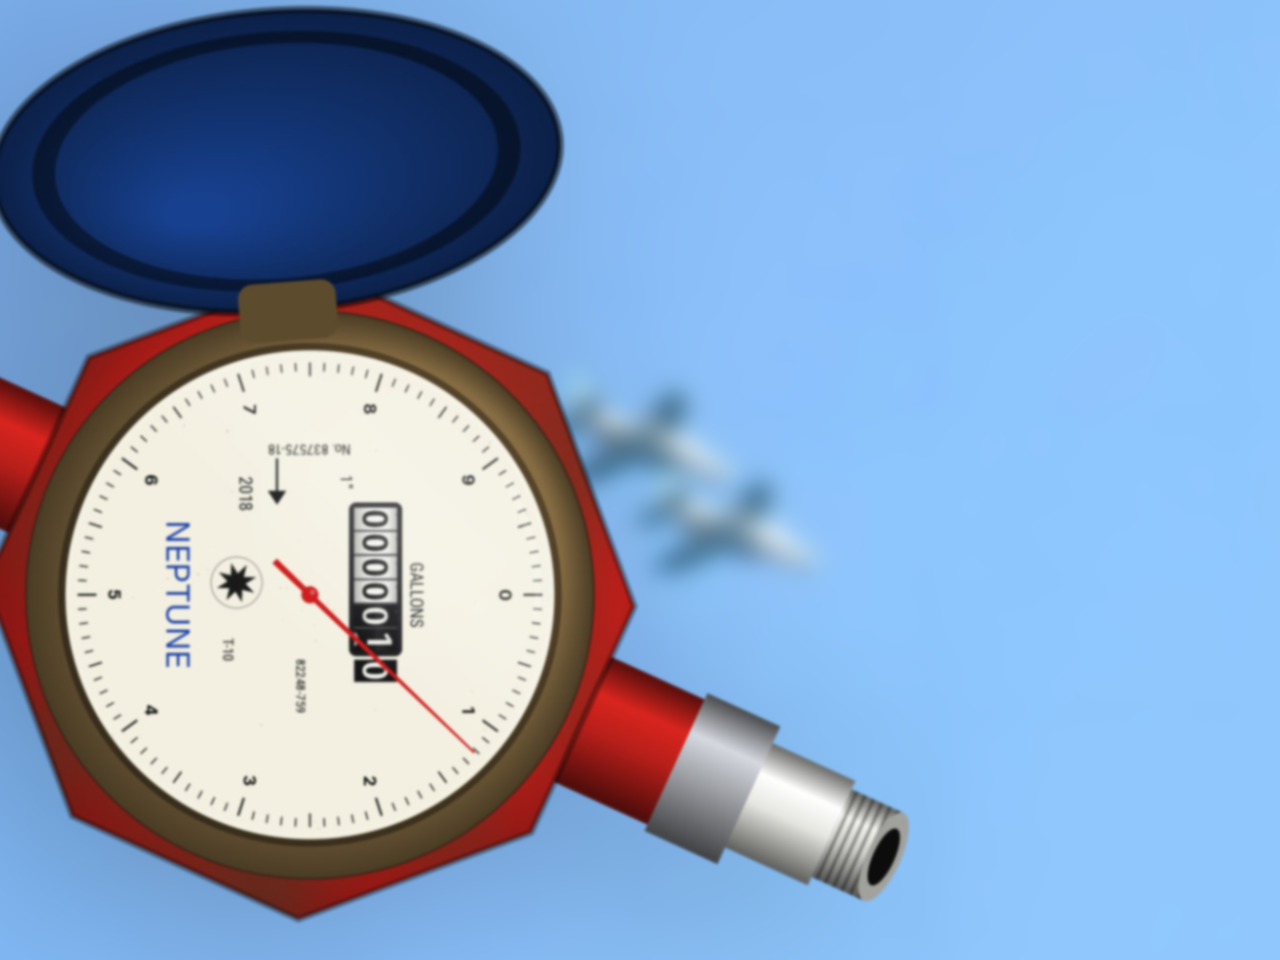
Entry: 11.2 (gal)
